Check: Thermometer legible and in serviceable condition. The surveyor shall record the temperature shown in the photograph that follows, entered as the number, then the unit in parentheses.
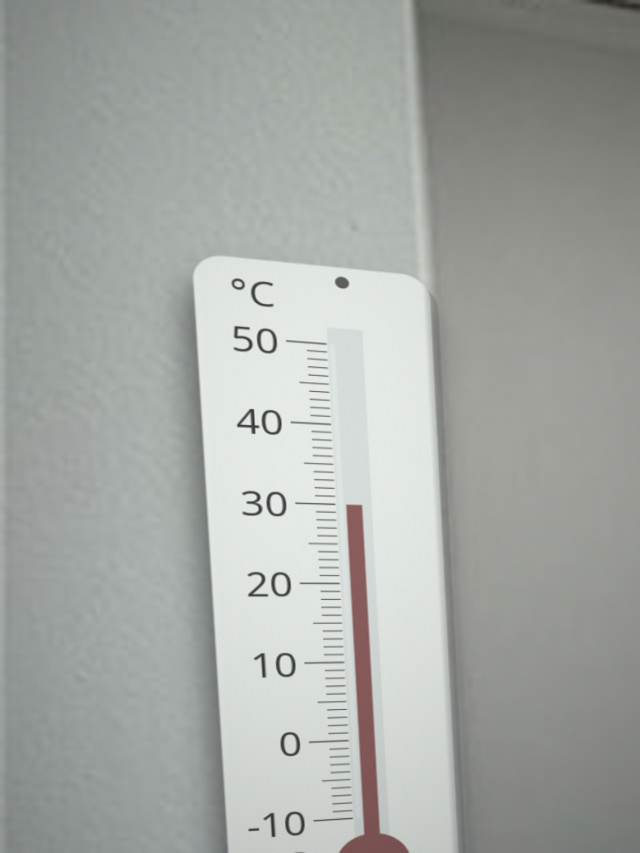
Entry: 30 (°C)
